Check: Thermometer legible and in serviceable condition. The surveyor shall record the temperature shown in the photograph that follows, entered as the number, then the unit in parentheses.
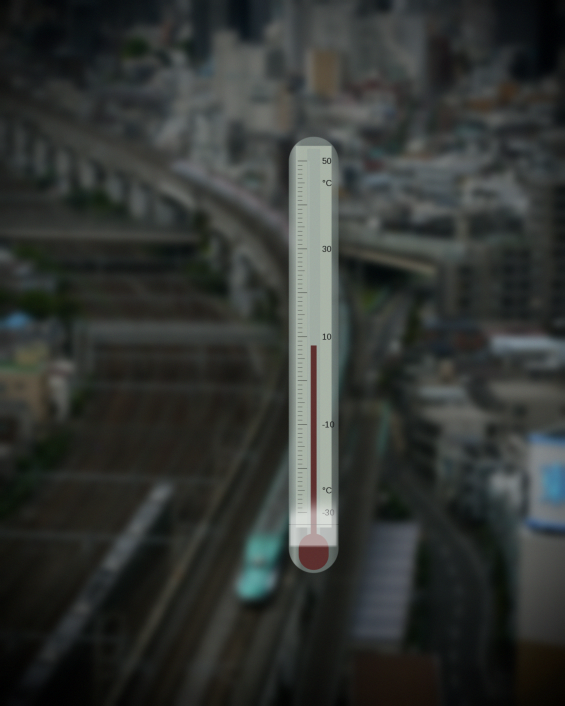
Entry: 8 (°C)
